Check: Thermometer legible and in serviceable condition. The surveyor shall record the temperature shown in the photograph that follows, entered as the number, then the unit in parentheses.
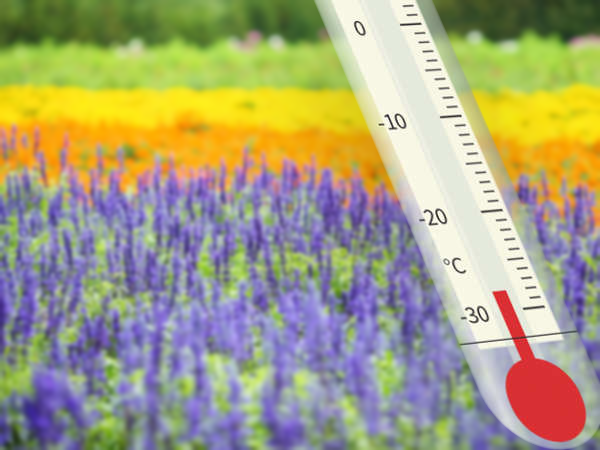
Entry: -28 (°C)
